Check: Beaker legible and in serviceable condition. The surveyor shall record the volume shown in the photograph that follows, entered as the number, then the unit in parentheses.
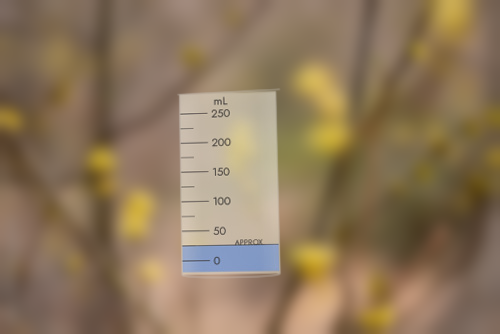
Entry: 25 (mL)
